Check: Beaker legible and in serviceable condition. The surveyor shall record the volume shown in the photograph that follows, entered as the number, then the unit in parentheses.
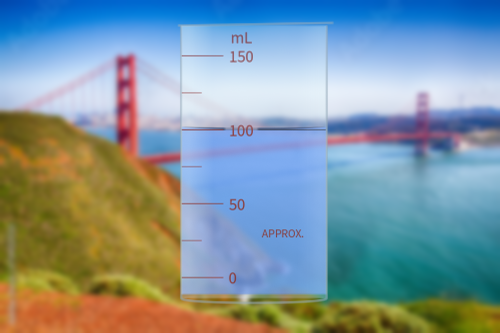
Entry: 100 (mL)
